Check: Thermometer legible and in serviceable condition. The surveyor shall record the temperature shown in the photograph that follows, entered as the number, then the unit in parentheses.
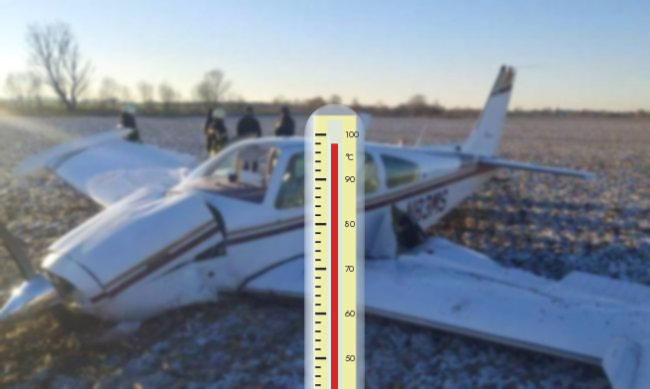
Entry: 98 (°C)
